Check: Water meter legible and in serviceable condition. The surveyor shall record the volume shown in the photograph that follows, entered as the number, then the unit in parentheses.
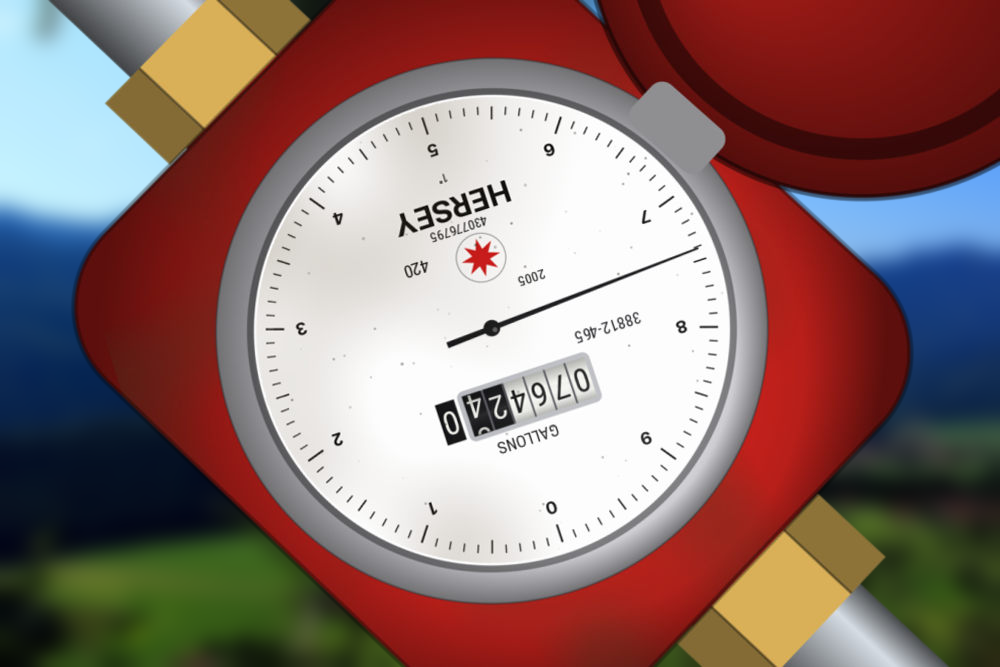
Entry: 764237.4 (gal)
